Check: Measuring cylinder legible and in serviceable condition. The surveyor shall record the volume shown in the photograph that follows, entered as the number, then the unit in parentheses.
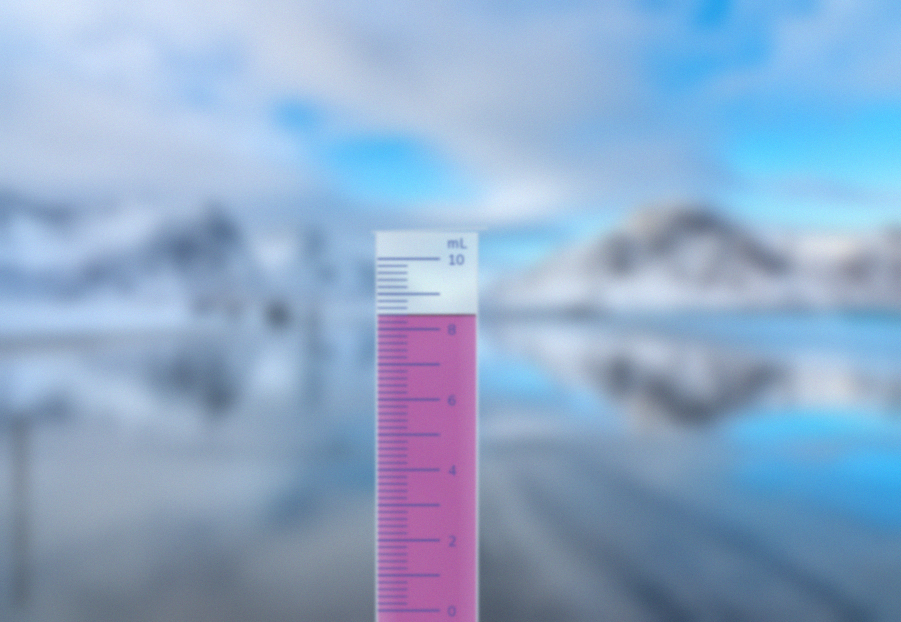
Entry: 8.4 (mL)
